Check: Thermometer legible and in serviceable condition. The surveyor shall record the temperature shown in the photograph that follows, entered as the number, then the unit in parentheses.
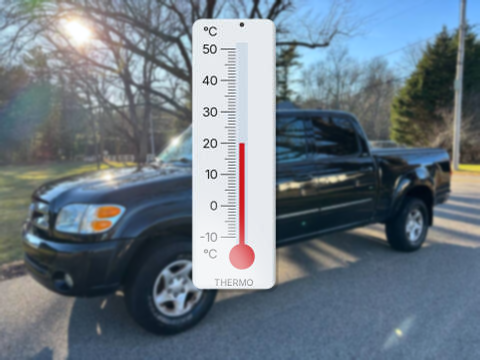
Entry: 20 (°C)
